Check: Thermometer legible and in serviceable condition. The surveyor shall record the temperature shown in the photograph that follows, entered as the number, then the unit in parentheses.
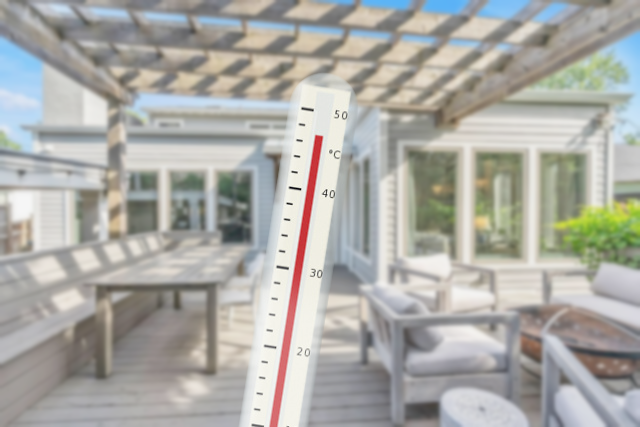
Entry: 47 (°C)
